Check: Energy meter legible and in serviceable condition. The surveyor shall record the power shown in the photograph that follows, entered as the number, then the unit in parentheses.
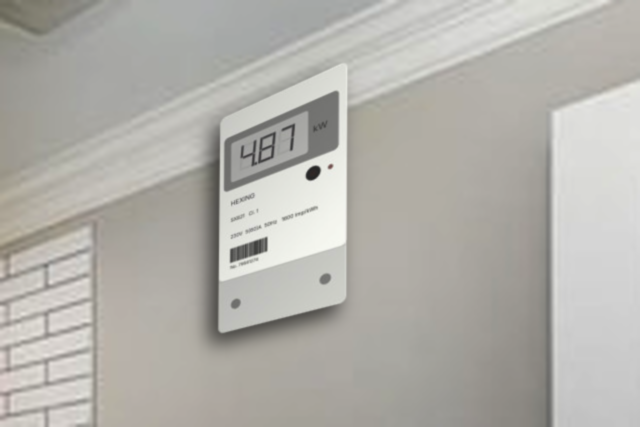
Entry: 4.87 (kW)
